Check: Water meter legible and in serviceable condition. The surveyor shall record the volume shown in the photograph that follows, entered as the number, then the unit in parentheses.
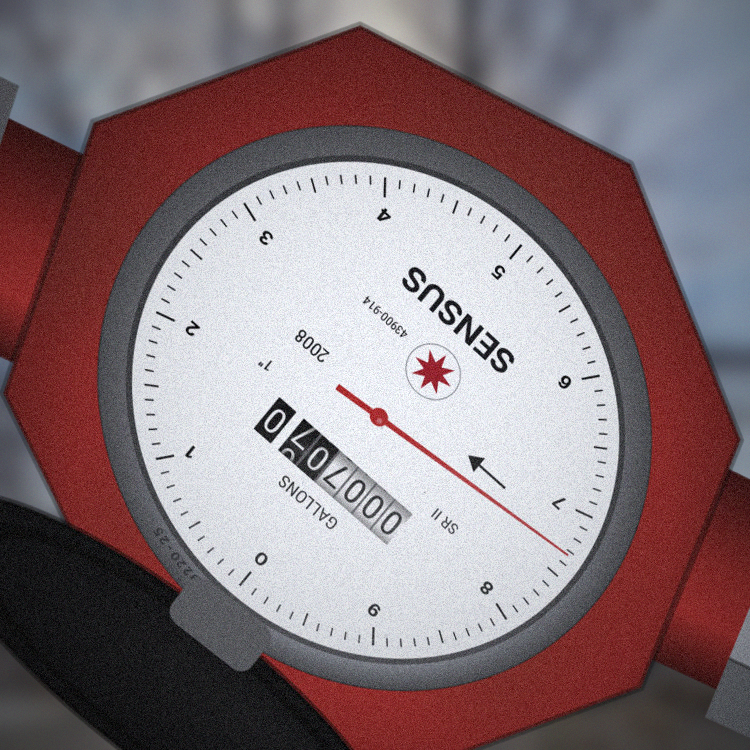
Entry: 7067.3 (gal)
